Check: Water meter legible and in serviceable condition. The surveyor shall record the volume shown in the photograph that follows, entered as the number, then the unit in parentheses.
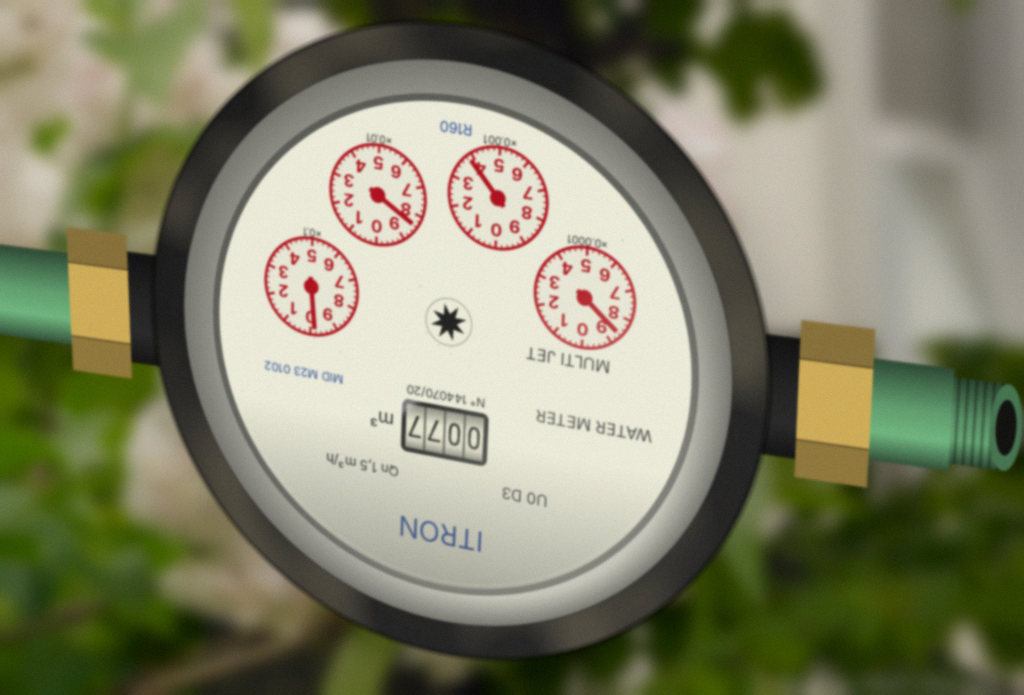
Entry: 76.9838 (m³)
